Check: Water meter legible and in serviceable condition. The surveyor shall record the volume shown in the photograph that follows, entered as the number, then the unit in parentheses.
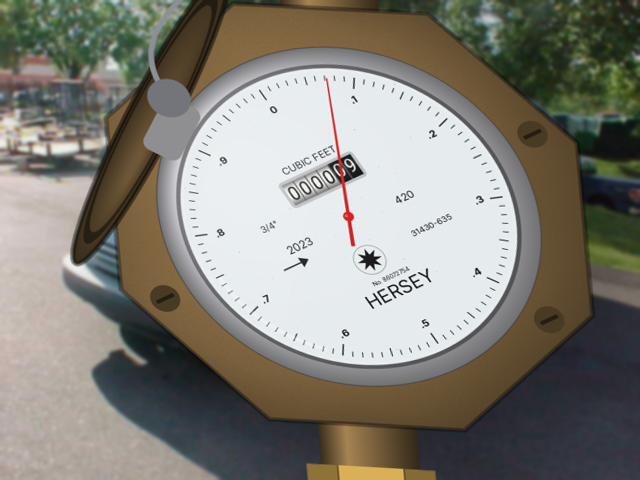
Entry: 9.07 (ft³)
